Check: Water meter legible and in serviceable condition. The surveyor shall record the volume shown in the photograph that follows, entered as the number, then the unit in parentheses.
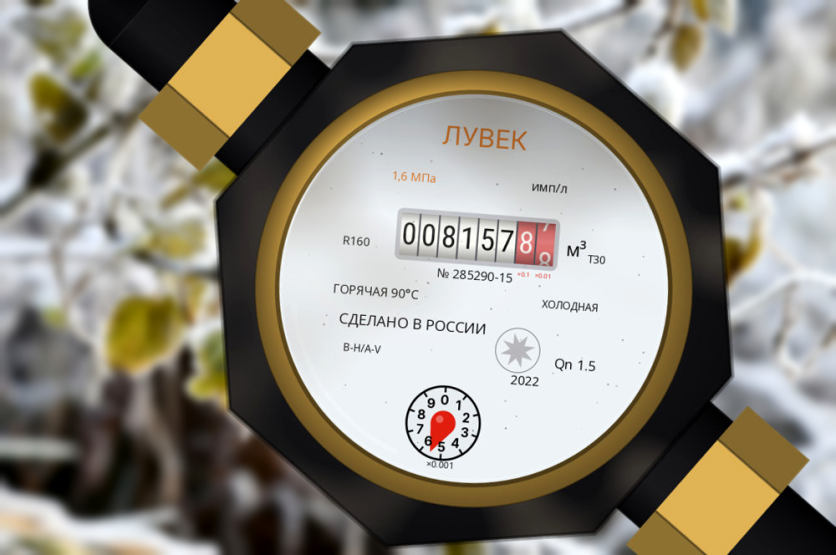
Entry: 8157.875 (m³)
